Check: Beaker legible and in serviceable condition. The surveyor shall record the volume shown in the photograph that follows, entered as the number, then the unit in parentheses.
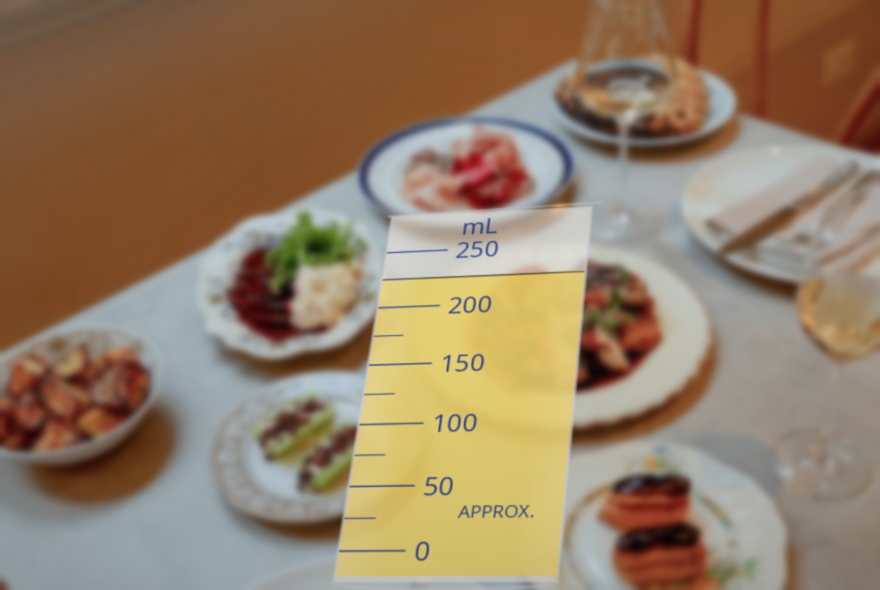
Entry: 225 (mL)
